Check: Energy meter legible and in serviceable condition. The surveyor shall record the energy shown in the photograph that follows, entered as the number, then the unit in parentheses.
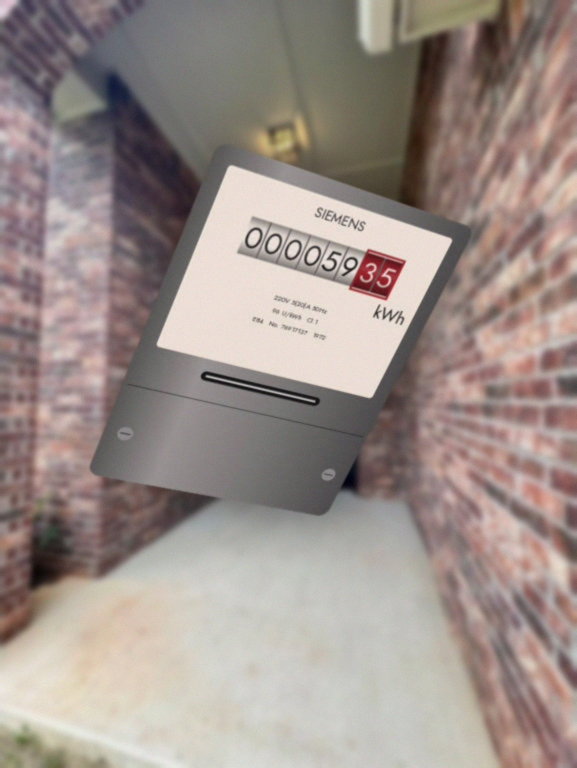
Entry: 59.35 (kWh)
